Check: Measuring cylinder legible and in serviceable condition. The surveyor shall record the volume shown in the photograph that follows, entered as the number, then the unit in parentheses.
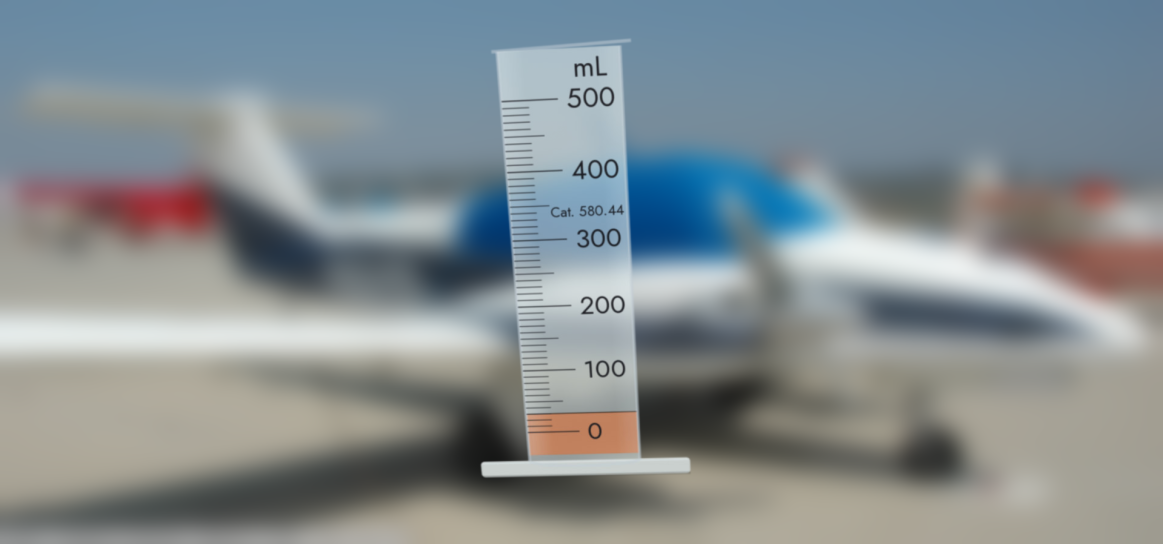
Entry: 30 (mL)
